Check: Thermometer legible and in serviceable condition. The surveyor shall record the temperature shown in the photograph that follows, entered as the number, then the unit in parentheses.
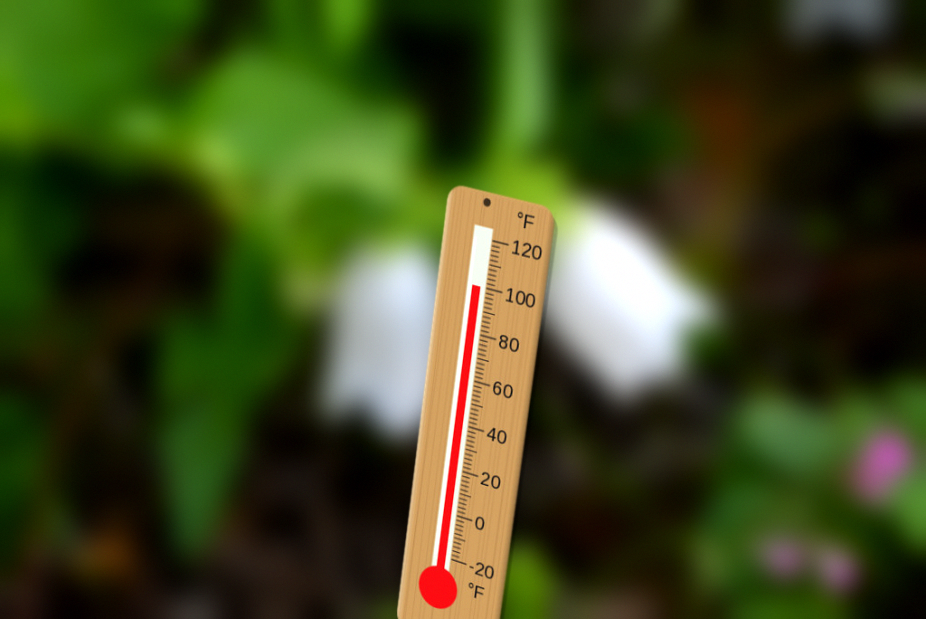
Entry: 100 (°F)
